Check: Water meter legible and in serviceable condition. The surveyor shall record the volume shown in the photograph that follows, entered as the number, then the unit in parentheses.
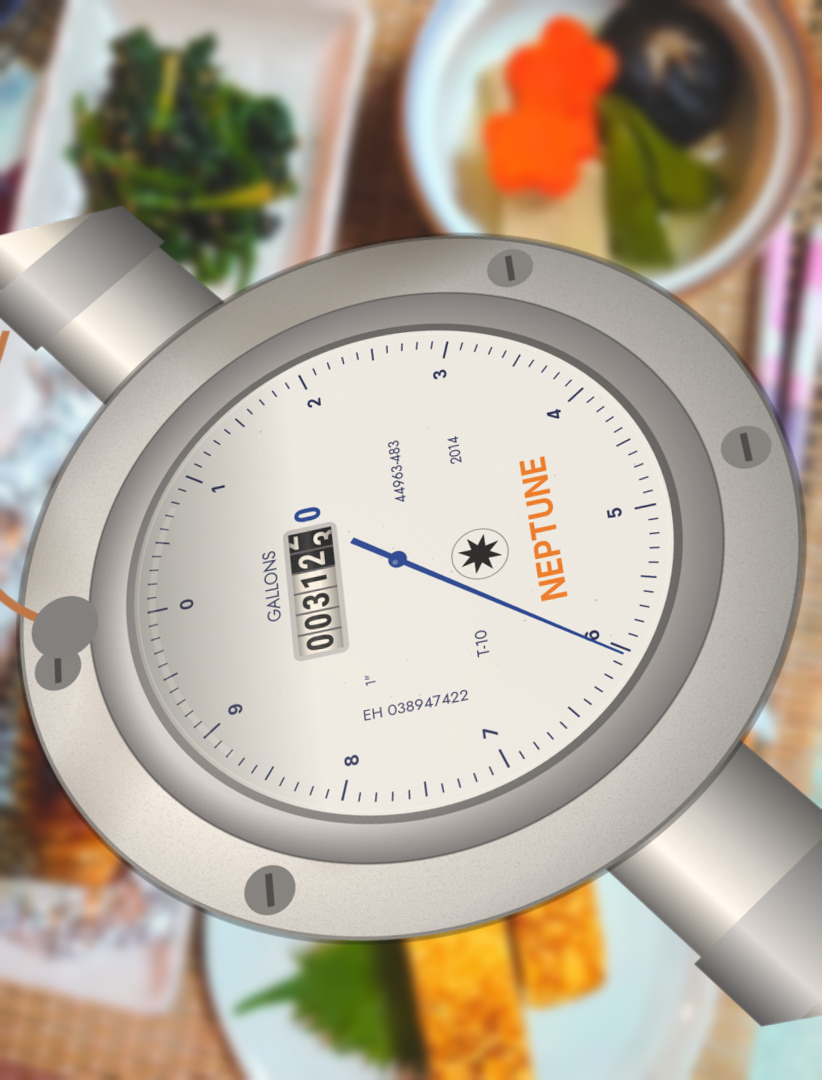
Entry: 31226.0 (gal)
